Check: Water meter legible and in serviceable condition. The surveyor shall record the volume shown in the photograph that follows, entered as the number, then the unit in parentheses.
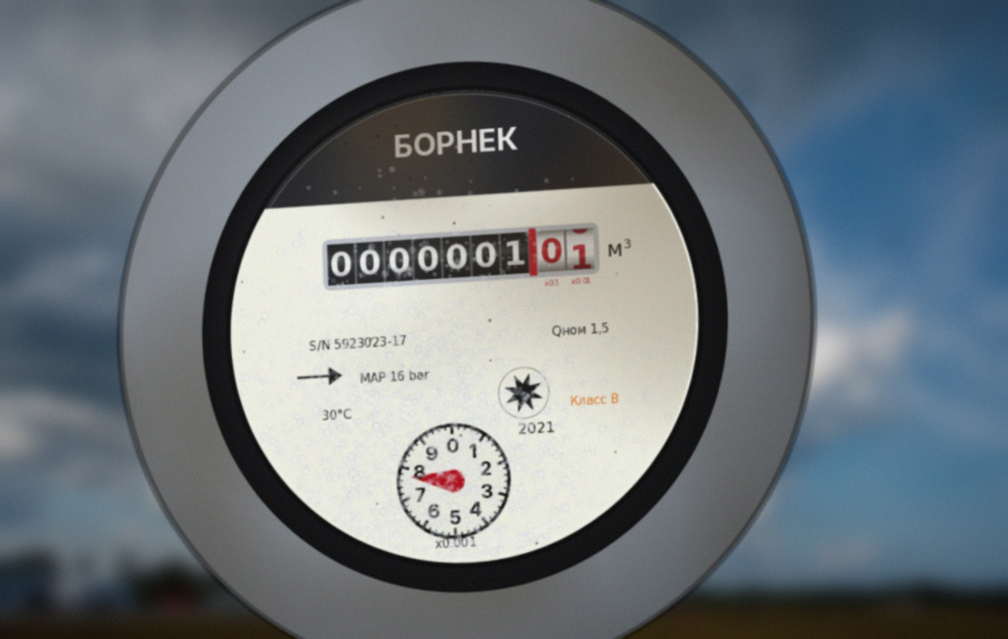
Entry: 1.007 (m³)
